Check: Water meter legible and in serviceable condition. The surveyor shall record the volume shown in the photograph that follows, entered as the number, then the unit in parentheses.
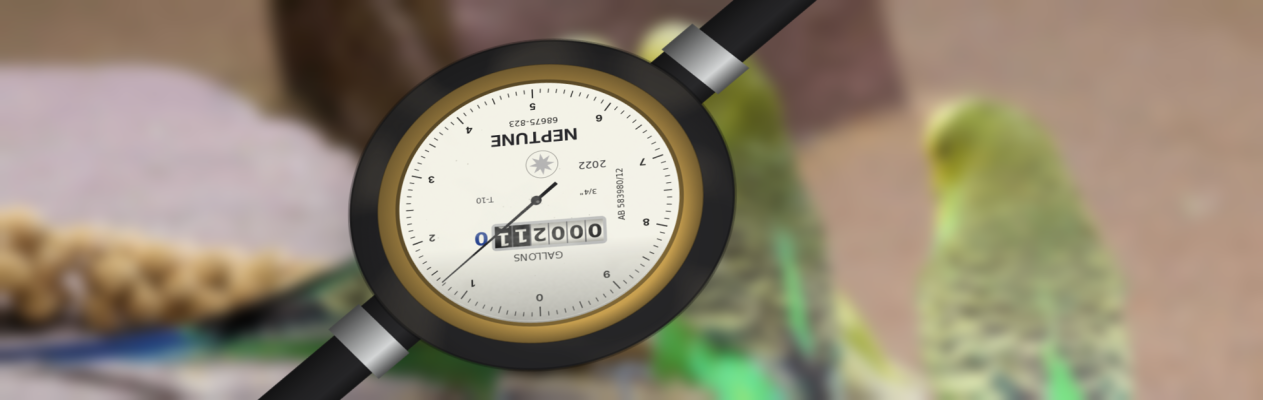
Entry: 2111.3 (gal)
